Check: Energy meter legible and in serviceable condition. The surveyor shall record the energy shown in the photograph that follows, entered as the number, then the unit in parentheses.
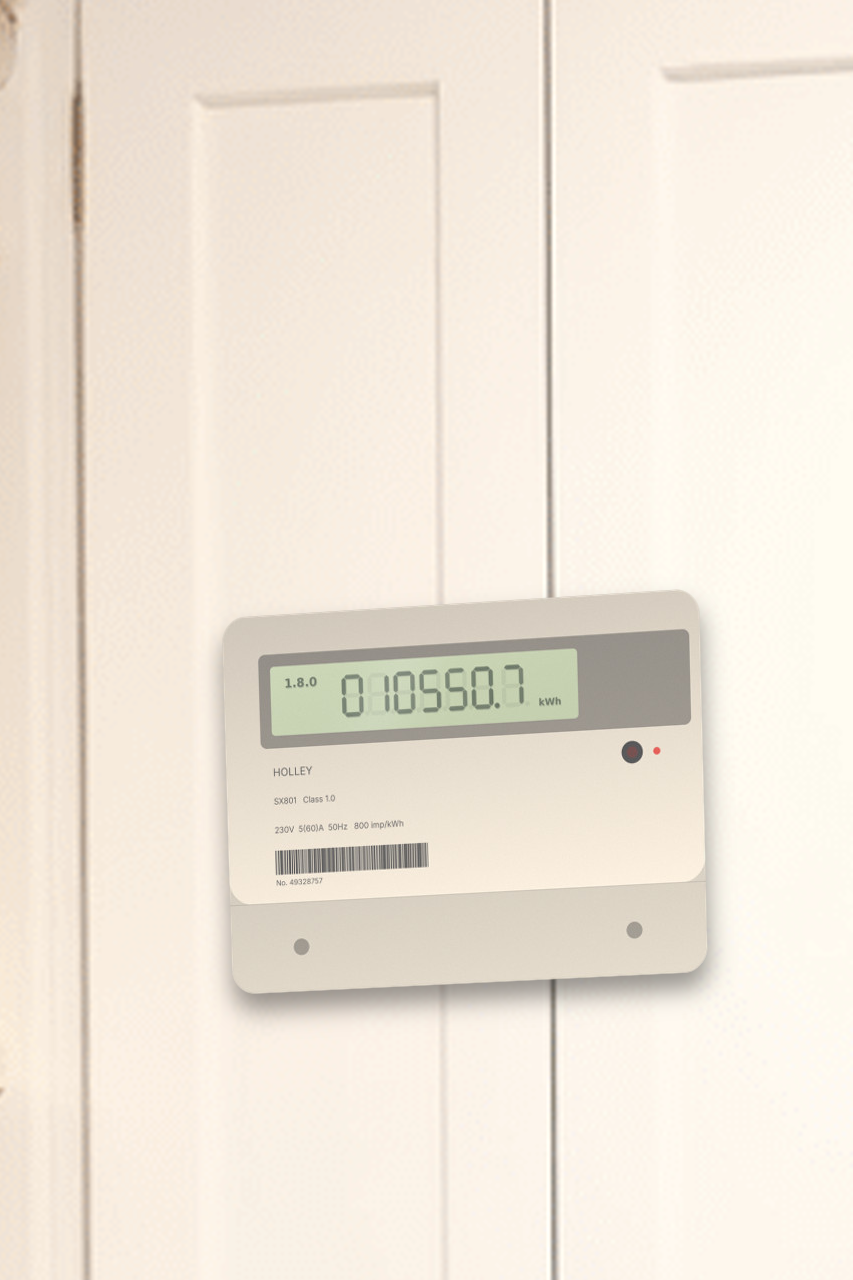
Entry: 10550.7 (kWh)
